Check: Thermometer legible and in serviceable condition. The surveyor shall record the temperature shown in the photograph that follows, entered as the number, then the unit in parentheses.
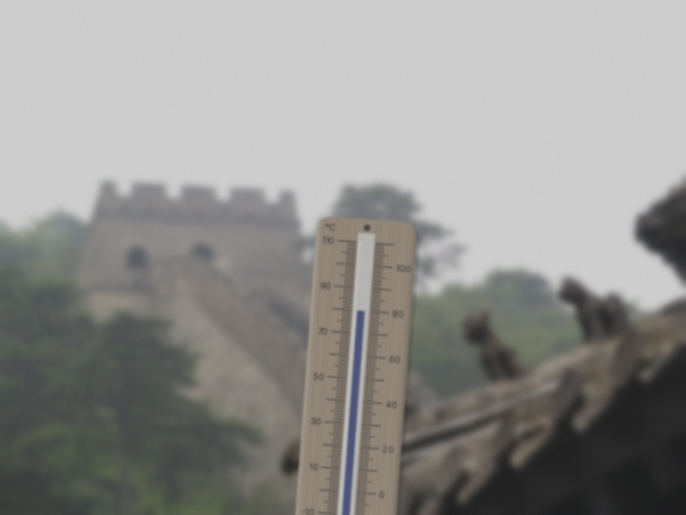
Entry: 80 (°C)
